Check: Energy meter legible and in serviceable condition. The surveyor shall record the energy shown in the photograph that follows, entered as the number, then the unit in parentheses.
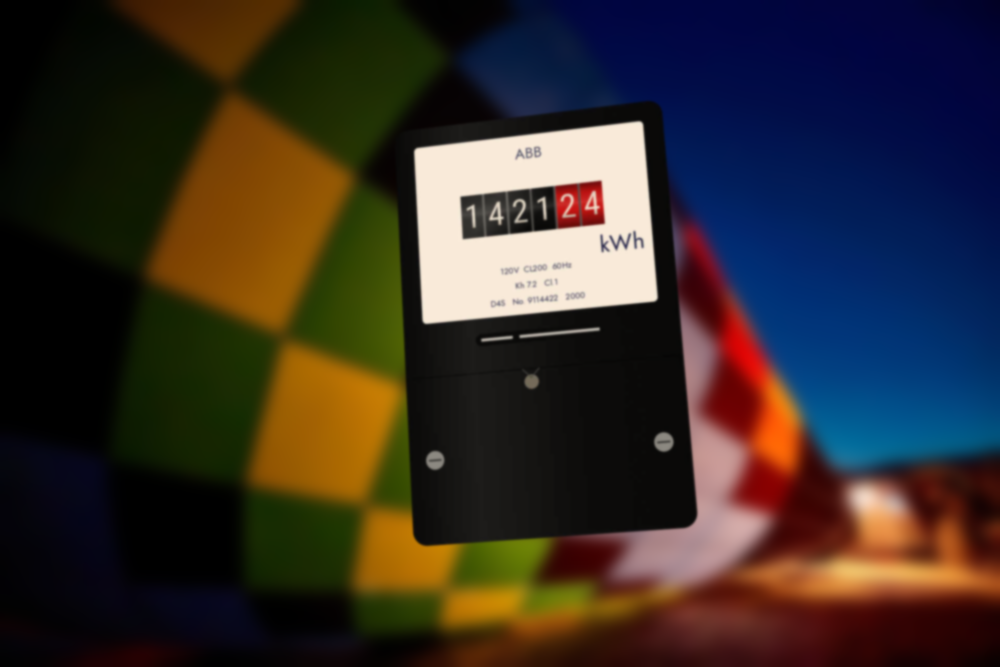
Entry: 1421.24 (kWh)
